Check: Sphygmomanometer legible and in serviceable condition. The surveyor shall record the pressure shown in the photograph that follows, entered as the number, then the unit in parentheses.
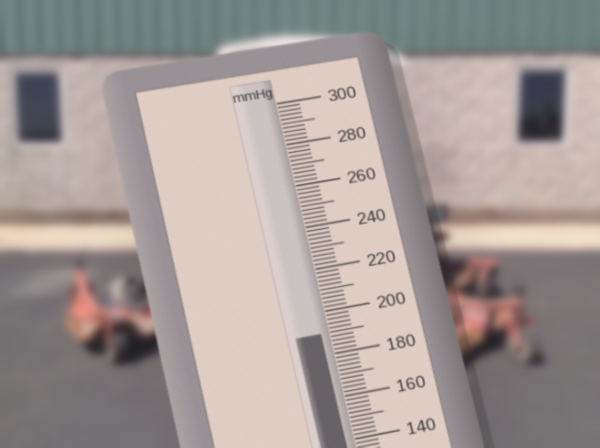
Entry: 190 (mmHg)
